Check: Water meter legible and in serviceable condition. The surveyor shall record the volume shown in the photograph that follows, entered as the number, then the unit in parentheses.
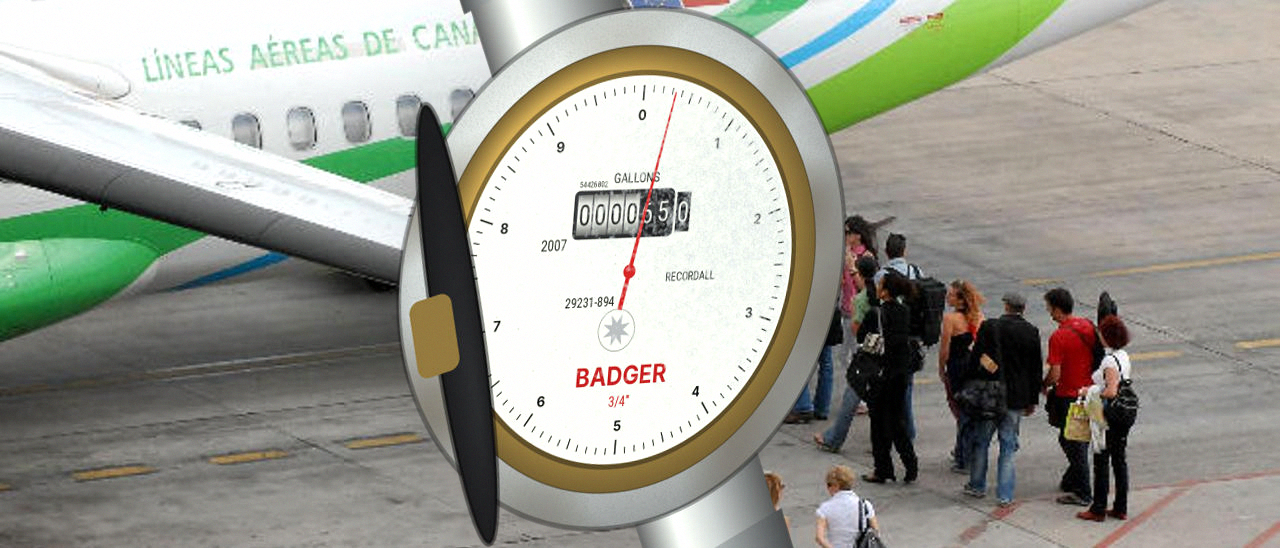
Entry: 650.3 (gal)
